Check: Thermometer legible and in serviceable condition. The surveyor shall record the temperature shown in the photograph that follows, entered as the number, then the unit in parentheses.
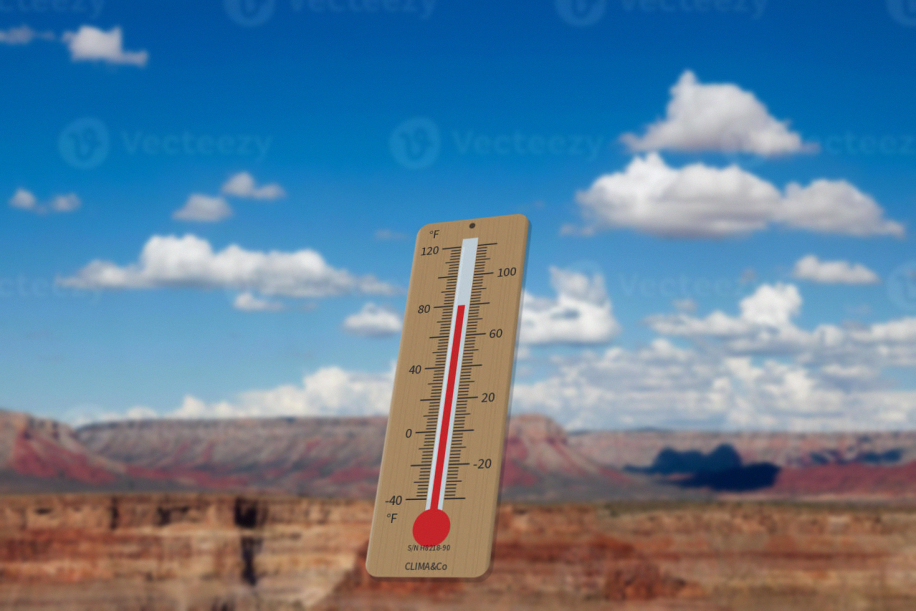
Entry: 80 (°F)
